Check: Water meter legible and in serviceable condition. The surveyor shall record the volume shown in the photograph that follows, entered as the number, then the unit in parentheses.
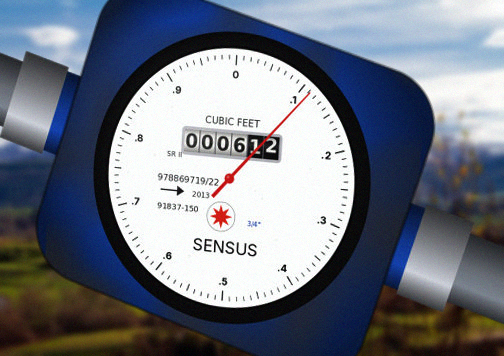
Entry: 612.11 (ft³)
